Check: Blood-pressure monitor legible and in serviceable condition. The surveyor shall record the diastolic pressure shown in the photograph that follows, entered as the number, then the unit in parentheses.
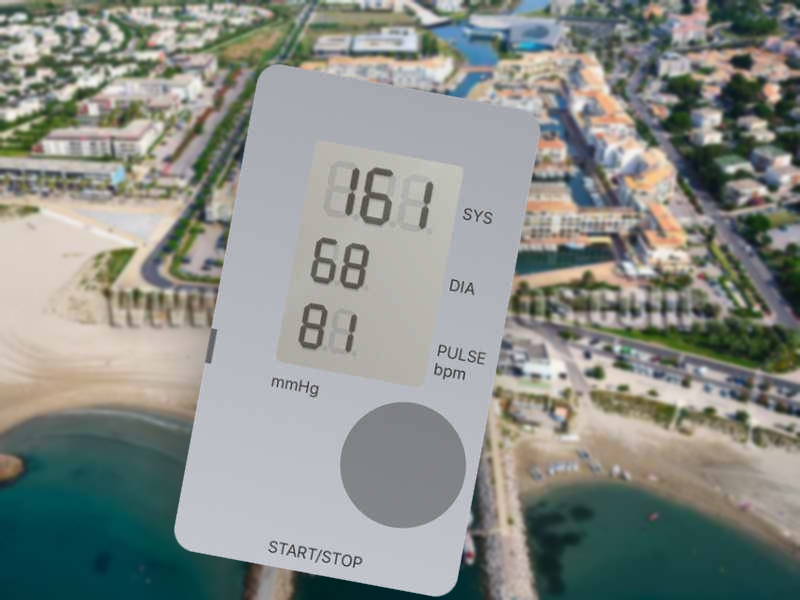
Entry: 68 (mmHg)
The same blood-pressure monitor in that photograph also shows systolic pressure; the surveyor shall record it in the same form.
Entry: 161 (mmHg)
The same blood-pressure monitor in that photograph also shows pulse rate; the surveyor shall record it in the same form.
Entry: 81 (bpm)
